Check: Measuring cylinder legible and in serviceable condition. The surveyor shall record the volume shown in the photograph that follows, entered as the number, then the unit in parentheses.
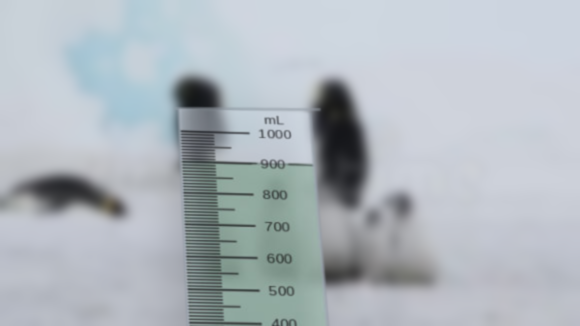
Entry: 900 (mL)
